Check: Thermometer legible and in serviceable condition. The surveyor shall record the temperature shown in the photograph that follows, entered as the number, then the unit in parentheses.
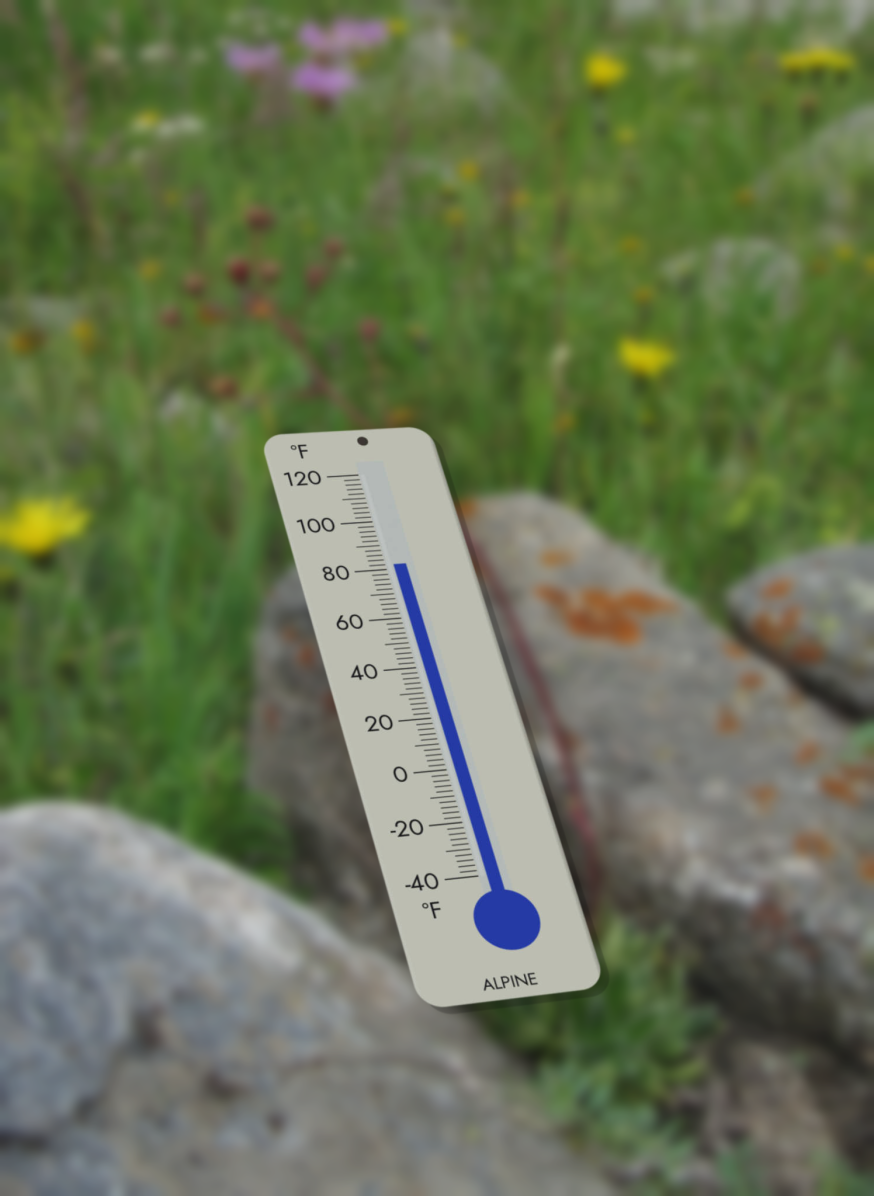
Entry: 82 (°F)
